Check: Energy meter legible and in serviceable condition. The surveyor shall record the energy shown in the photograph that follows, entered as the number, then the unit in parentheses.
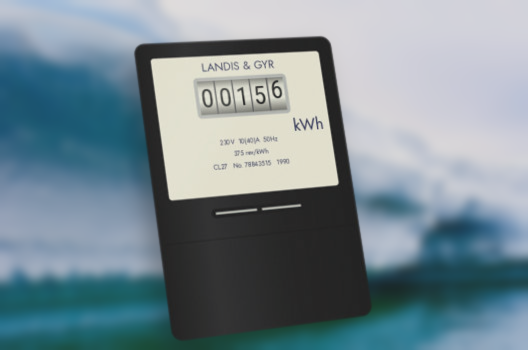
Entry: 156 (kWh)
